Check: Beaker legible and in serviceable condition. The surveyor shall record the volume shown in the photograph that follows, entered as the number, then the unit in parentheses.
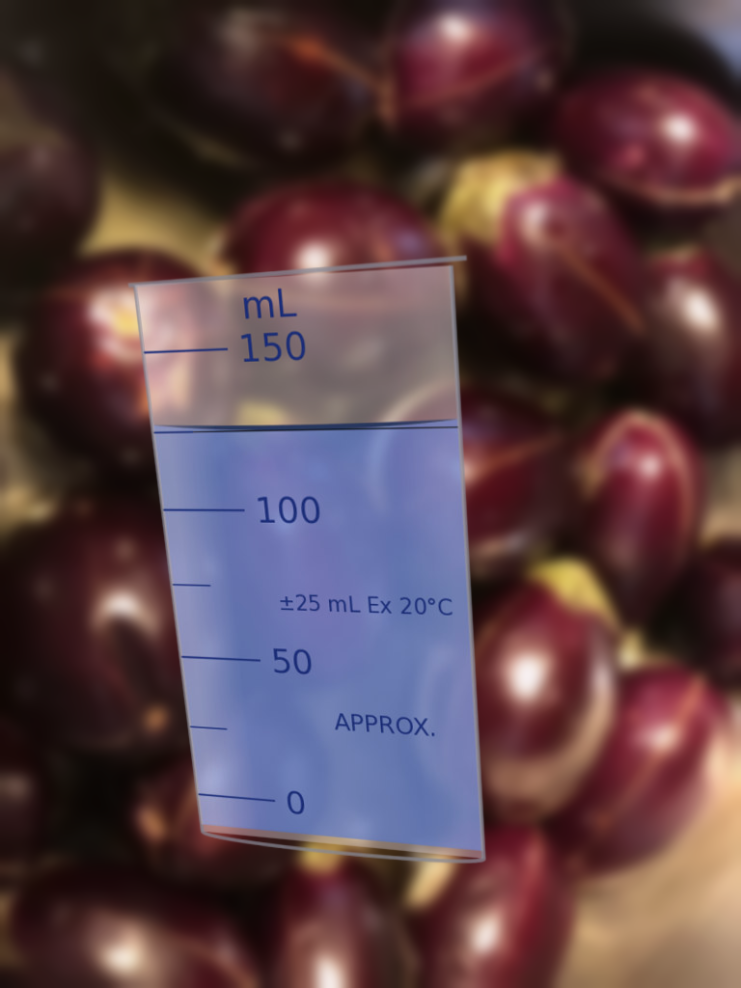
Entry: 125 (mL)
